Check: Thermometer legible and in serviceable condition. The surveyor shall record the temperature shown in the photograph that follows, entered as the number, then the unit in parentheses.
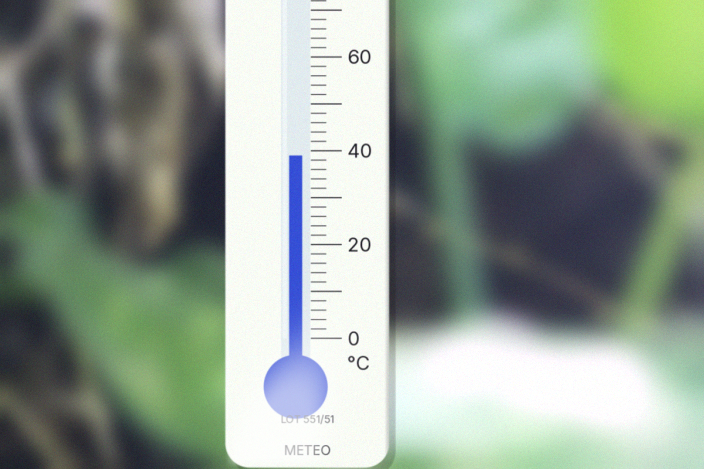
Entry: 39 (°C)
